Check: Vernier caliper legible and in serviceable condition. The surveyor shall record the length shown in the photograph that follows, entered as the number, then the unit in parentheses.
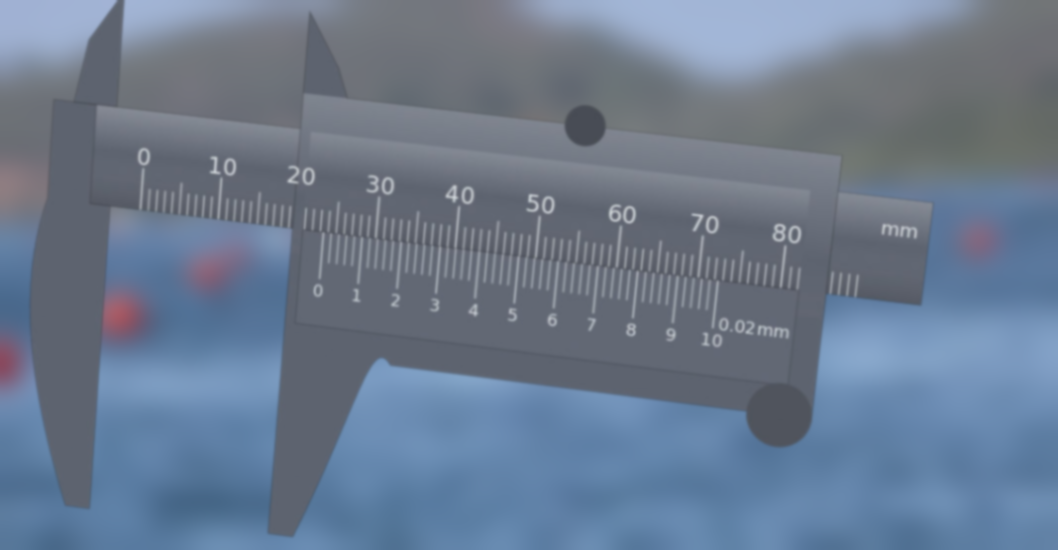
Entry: 23.4 (mm)
